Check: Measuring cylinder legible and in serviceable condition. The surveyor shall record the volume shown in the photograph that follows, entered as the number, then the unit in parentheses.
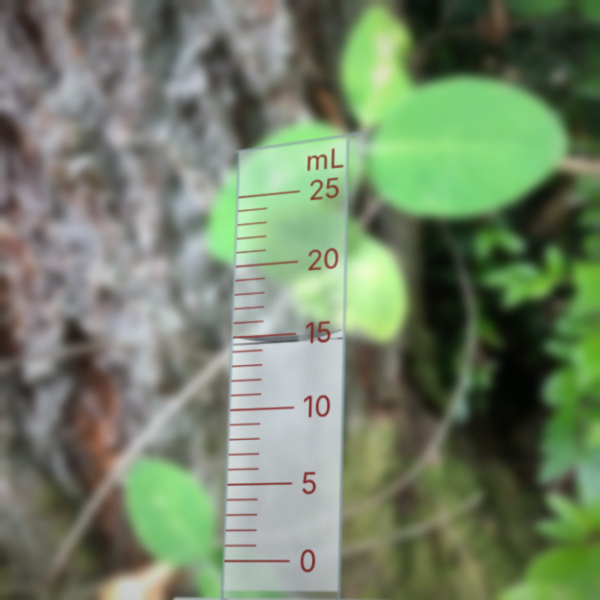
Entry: 14.5 (mL)
